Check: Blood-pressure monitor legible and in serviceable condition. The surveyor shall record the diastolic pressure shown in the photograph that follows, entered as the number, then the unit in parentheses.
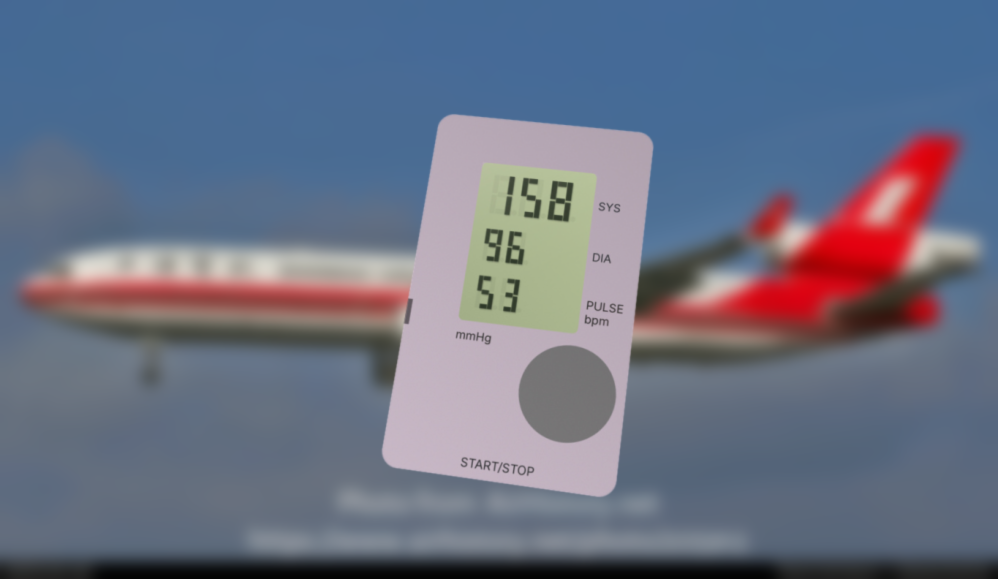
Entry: 96 (mmHg)
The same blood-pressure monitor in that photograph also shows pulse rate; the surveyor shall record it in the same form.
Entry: 53 (bpm)
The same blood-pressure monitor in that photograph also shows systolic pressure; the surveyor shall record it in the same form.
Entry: 158 (mmHg)
